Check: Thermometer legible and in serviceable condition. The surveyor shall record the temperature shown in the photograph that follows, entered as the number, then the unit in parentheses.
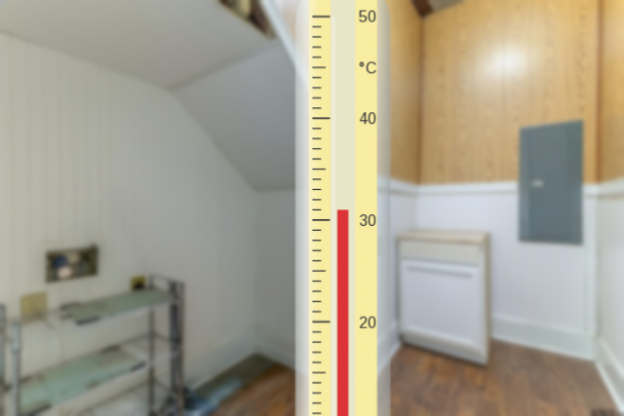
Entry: 31 (°C)
